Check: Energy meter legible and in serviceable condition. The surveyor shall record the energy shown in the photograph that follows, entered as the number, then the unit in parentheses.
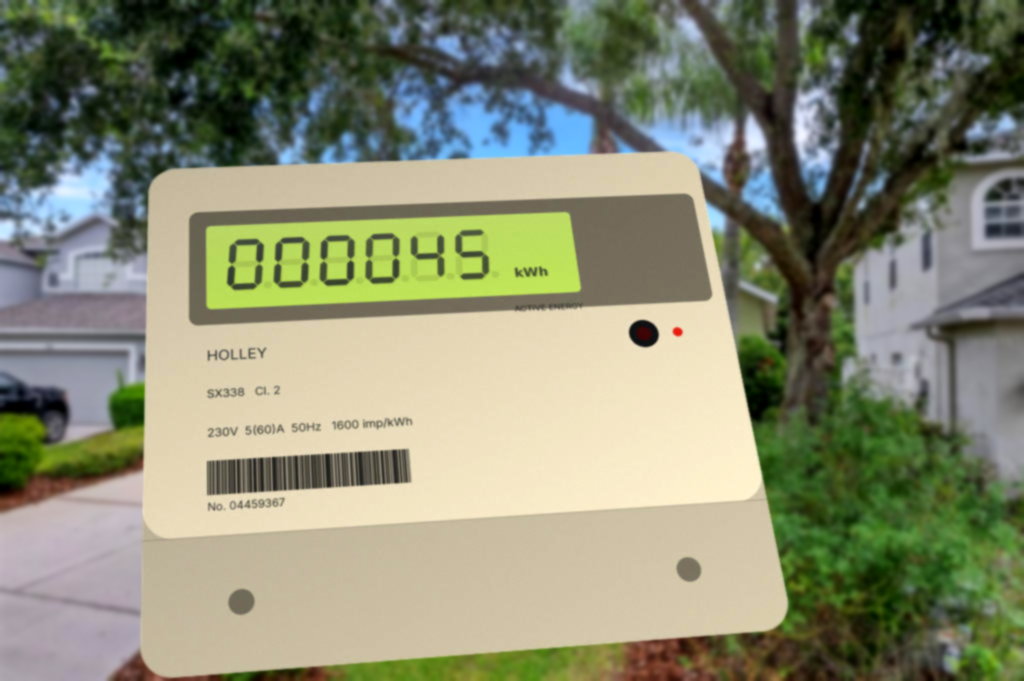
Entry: 45 (kWh)
